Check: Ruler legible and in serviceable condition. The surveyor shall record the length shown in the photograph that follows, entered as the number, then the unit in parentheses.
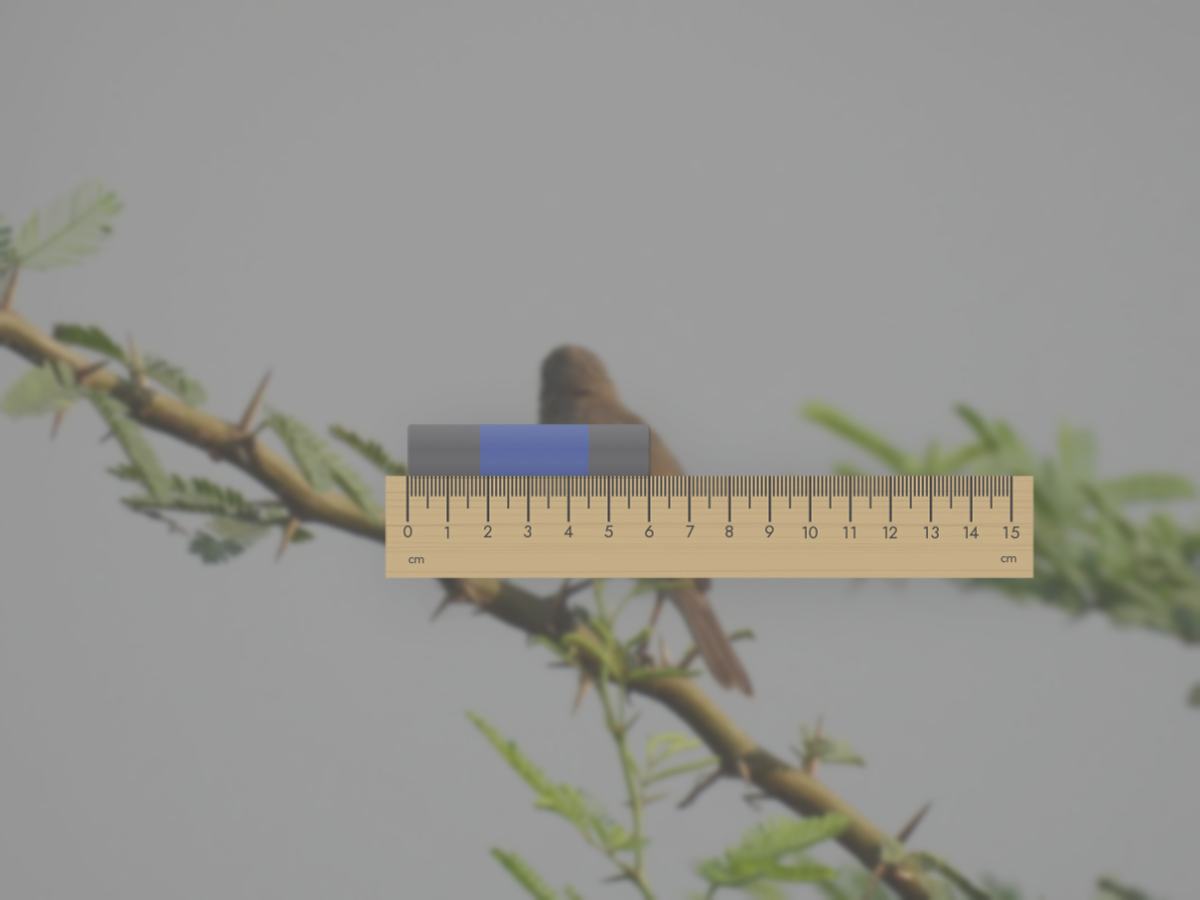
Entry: 6 (cm)
